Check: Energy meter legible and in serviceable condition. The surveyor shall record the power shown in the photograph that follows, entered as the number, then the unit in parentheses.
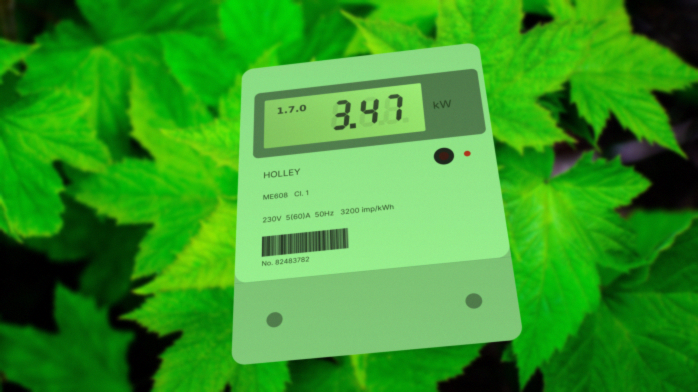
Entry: 3.47 (kW)
